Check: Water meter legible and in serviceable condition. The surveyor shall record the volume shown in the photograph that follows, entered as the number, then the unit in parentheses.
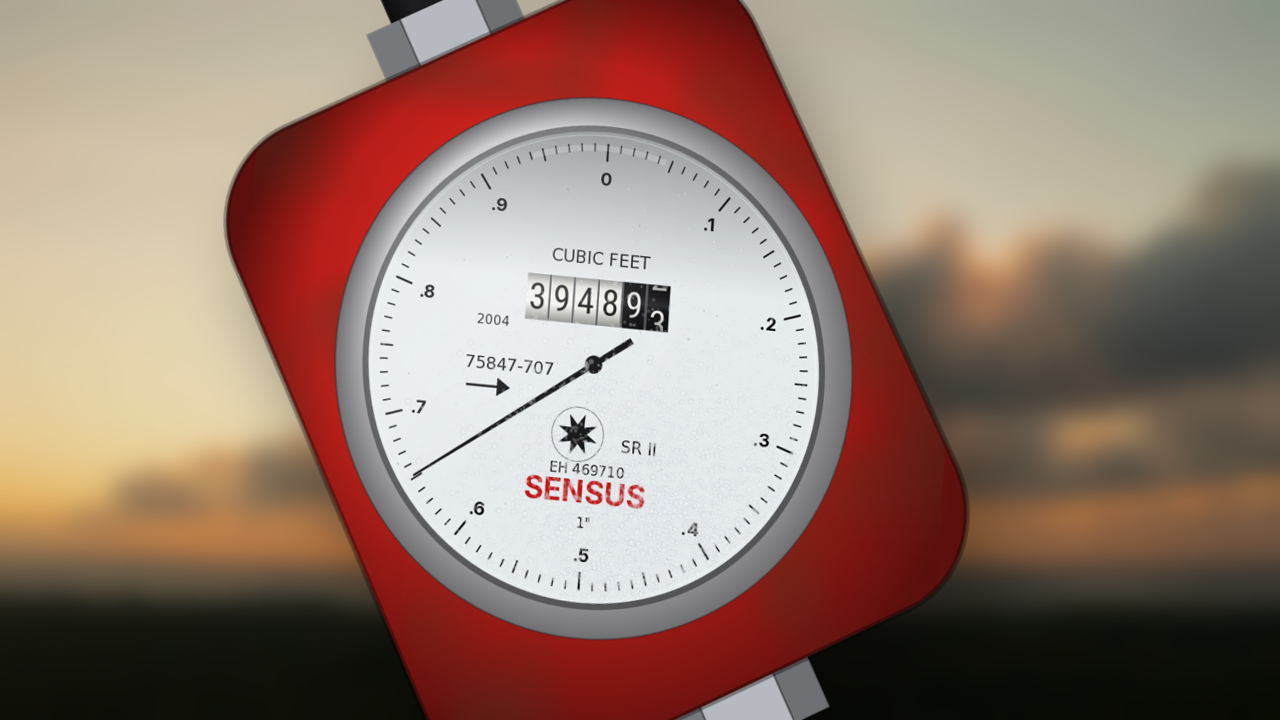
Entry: 394892.65 (ft³)
